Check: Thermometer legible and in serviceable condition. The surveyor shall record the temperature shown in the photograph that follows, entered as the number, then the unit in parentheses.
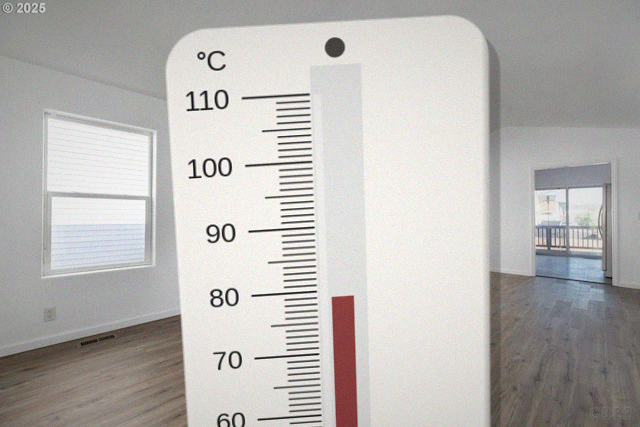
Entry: 79 (°C)
